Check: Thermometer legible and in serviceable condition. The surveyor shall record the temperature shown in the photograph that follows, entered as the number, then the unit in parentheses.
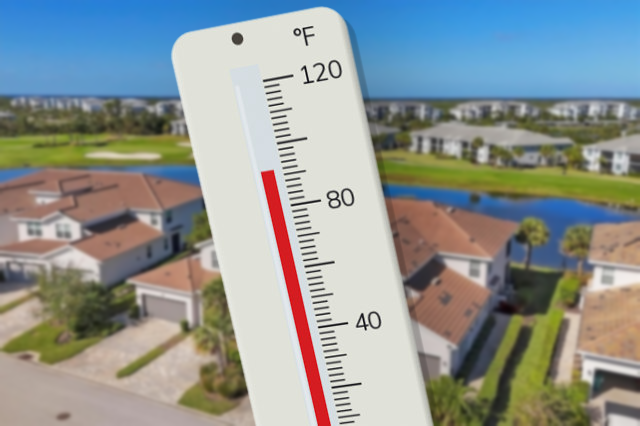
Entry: 92 (°F)
